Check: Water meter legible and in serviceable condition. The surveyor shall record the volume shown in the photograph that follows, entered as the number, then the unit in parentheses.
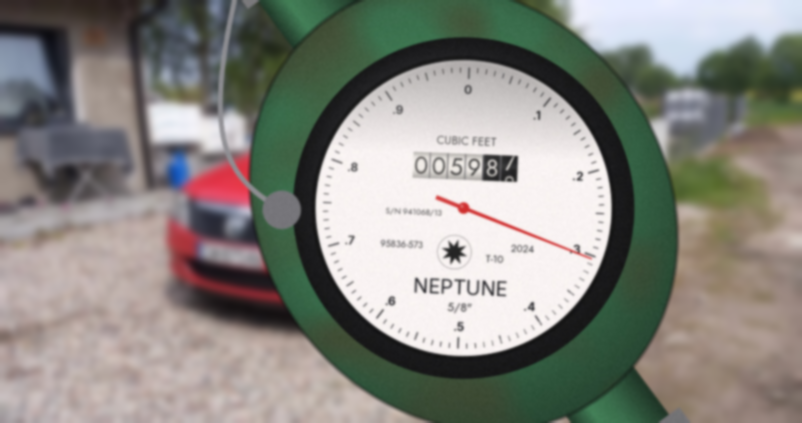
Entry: 5987.30 (ft³)
